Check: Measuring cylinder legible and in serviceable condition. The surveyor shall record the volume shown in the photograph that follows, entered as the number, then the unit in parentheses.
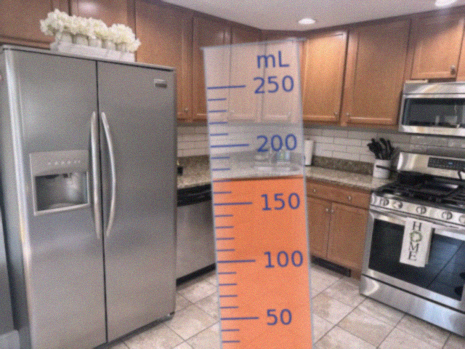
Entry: 170 (mL)
